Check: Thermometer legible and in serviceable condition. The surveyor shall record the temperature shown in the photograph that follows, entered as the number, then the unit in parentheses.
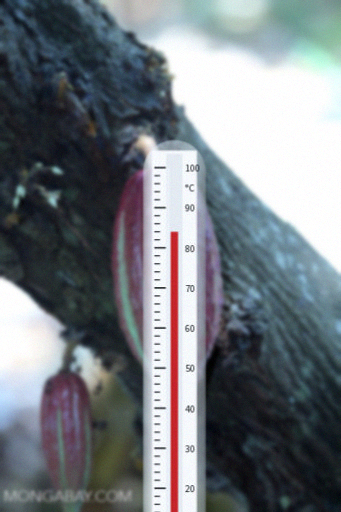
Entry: 84 (°C)
